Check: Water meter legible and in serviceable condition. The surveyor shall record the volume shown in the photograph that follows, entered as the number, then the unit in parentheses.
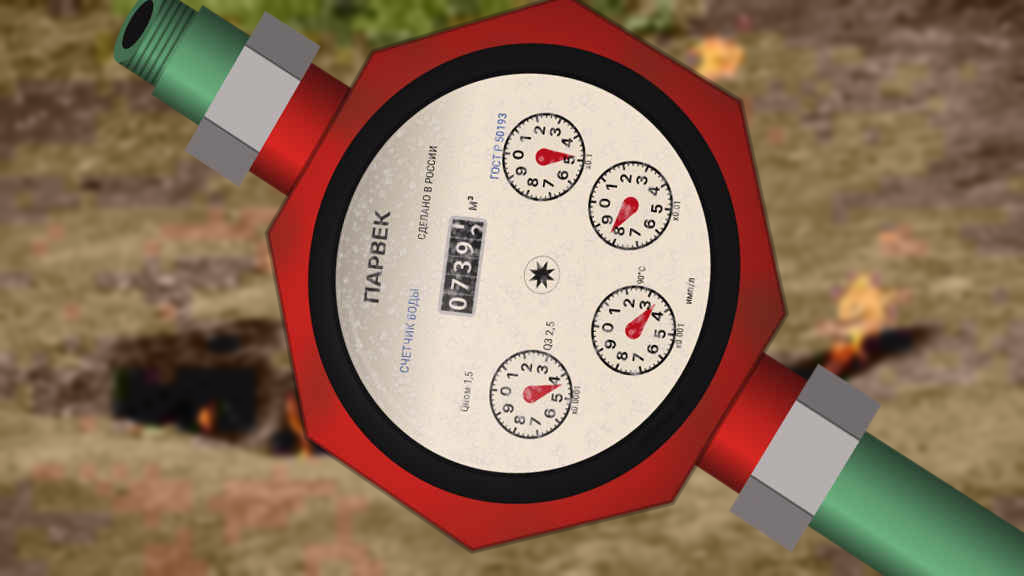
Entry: 7391.4834 (m³)
